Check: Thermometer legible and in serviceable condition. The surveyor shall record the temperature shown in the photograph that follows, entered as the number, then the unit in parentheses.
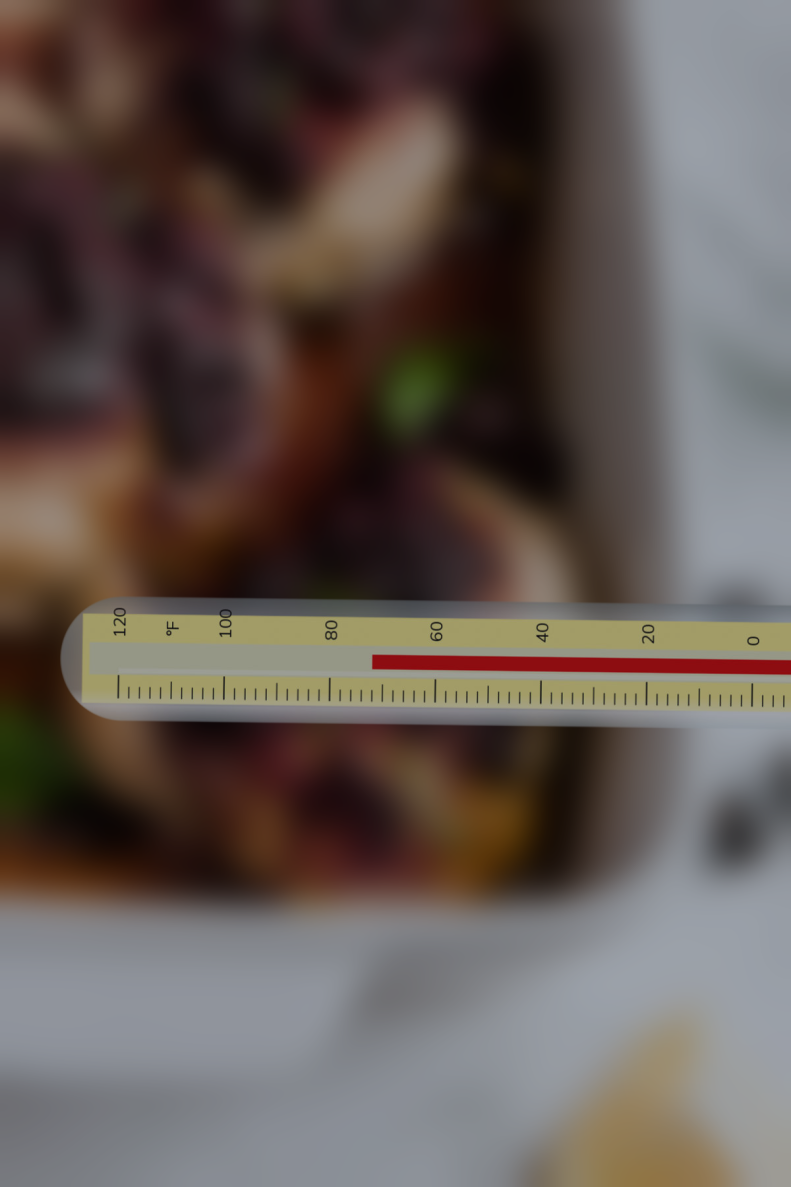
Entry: 72 (°F)
